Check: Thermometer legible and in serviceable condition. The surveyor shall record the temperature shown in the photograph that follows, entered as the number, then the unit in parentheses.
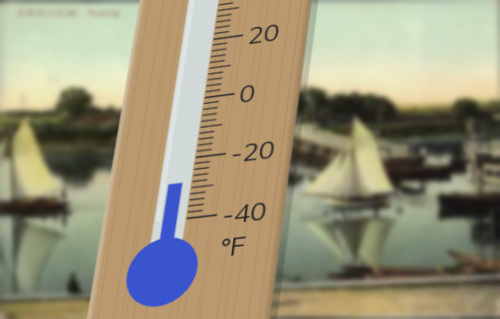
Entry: -28 (°F)
